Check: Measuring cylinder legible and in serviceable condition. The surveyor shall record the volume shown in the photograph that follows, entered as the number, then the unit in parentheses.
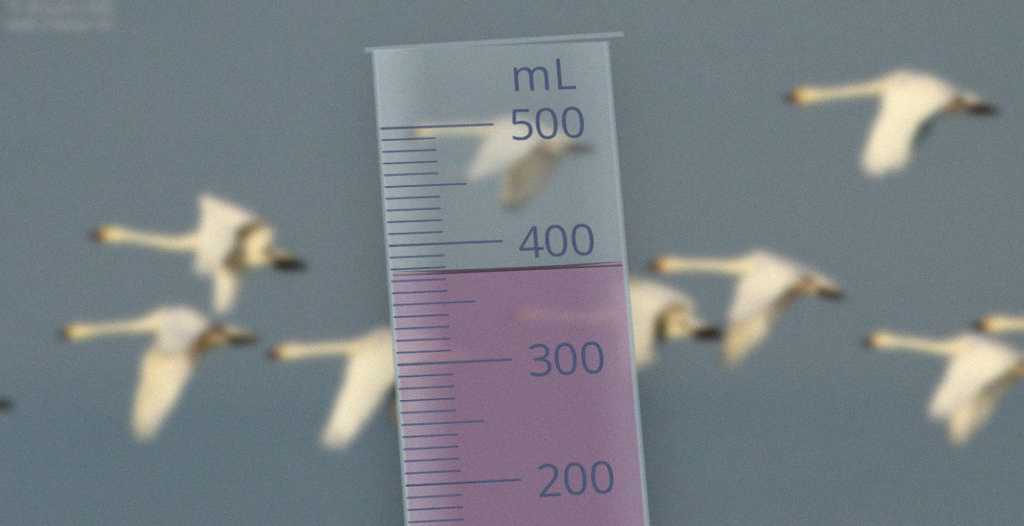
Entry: 375 (mL)
